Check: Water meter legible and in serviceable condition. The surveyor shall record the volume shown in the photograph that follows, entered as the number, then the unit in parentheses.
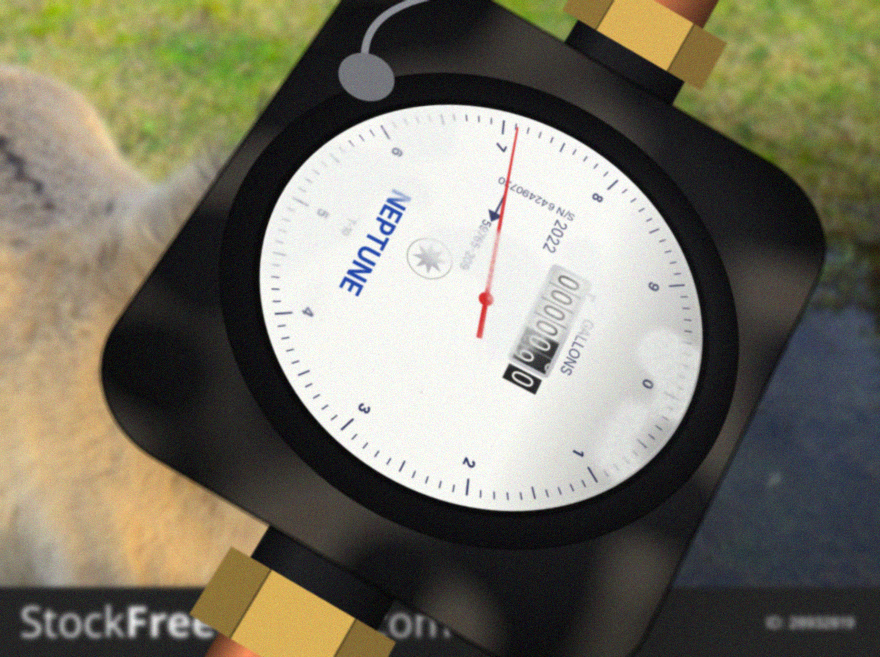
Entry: 87.1 (gal)
